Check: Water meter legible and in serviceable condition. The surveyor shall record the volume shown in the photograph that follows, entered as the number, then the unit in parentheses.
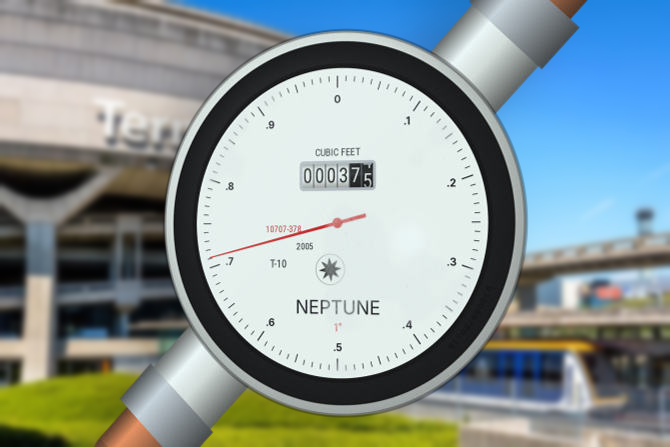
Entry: 374.71 (ft³)
